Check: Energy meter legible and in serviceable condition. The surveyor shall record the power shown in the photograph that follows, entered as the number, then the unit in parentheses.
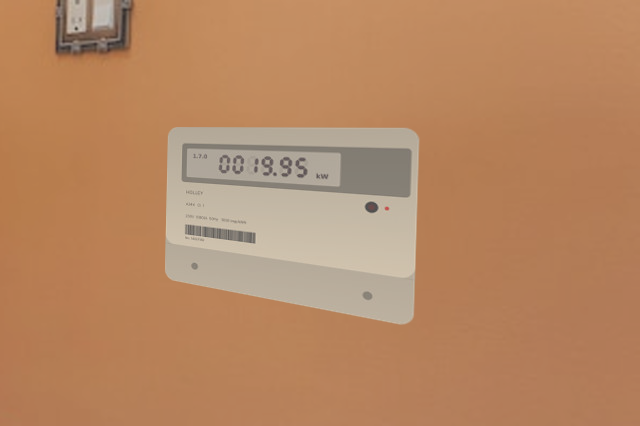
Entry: 19.95 (kW)
